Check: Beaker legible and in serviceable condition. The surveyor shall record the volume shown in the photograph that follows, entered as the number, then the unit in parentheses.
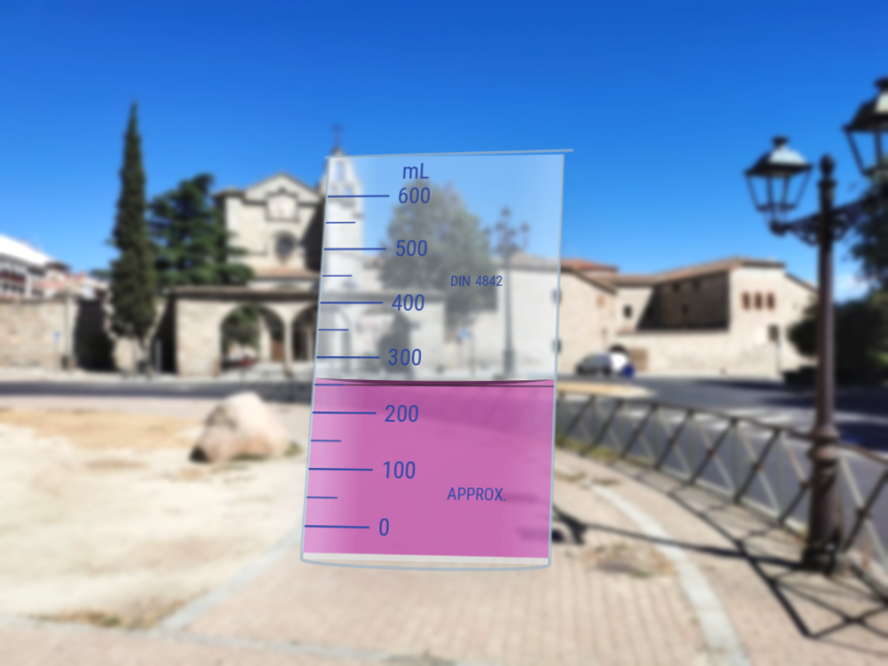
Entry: 250 (mL)
